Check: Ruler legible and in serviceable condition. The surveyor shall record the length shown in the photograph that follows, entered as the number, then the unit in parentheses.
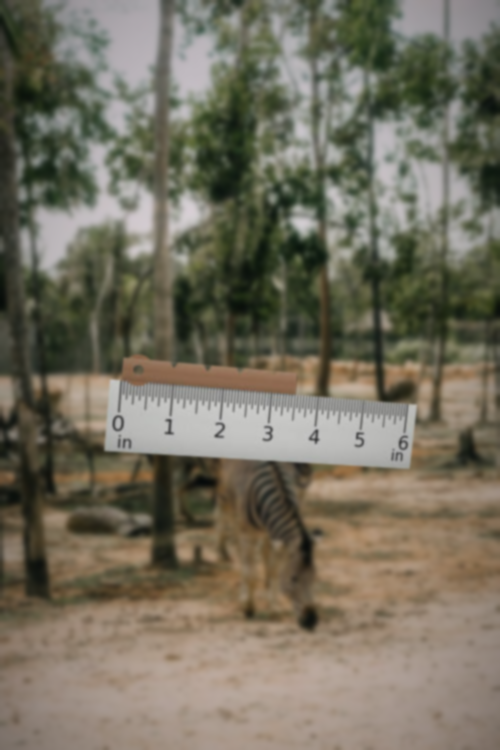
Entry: 3.5 (in)
